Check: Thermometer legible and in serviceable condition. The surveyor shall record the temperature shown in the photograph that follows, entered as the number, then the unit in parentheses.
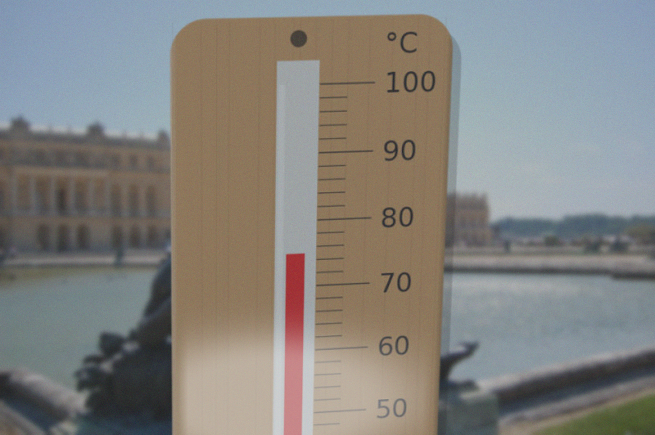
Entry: 75 (°C)
